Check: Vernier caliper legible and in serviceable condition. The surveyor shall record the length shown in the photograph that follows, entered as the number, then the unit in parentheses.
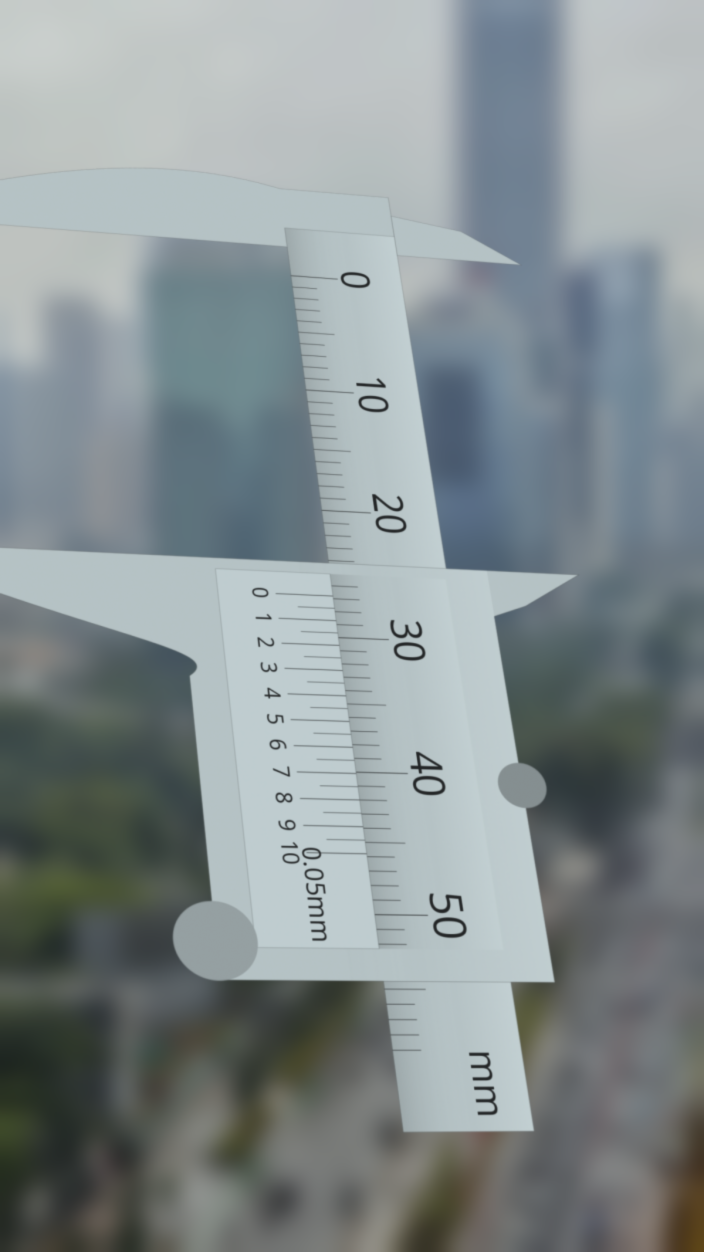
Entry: 26.8 (mm)
